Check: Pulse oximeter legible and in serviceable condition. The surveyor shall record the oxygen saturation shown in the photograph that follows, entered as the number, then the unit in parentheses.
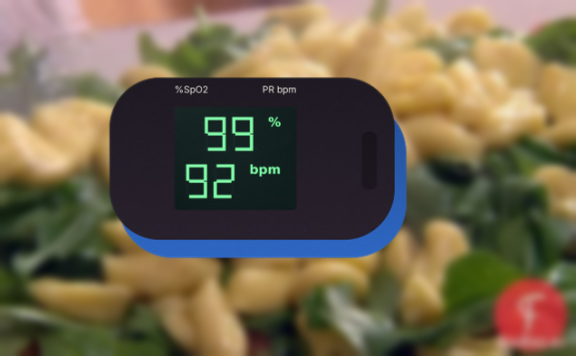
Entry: 99 (%)
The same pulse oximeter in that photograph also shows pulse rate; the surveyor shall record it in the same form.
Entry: 92 (bpm)
